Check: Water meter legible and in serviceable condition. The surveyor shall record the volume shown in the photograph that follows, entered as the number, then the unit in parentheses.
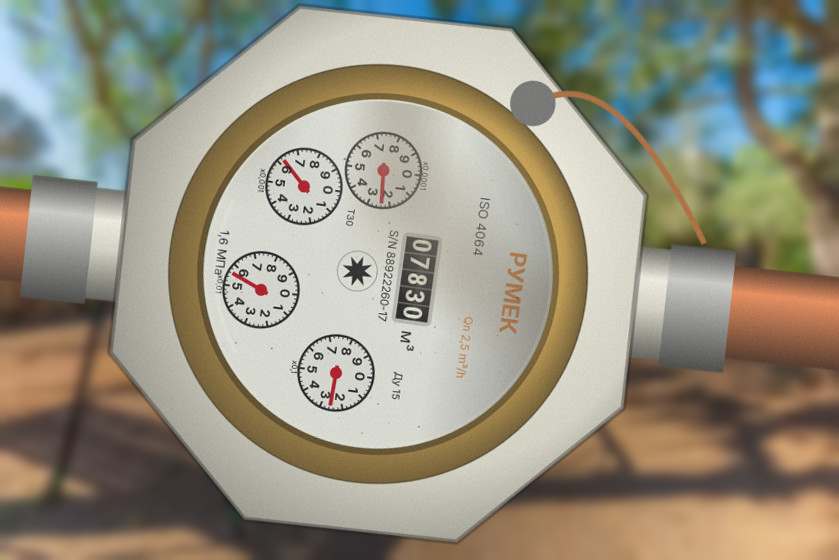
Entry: 7830.2562 (m³)
